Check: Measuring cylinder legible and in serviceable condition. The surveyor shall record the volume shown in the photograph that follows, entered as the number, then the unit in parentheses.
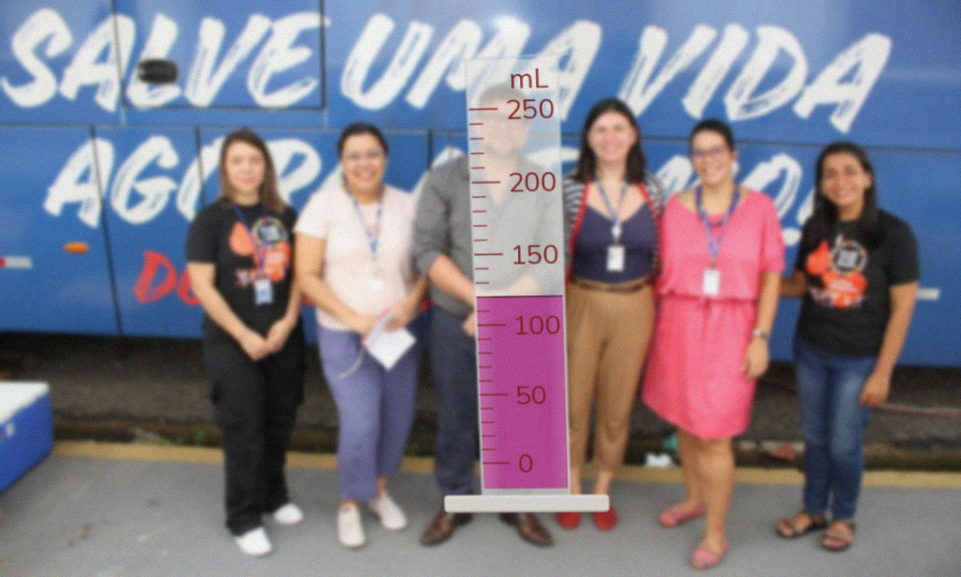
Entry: 120 (mL)
